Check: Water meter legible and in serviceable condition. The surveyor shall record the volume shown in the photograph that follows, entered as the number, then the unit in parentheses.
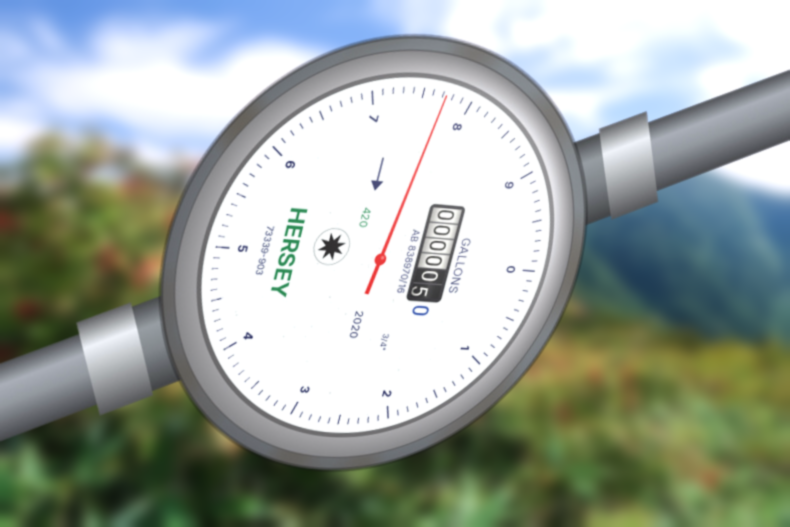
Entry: 47.7 (gal)
